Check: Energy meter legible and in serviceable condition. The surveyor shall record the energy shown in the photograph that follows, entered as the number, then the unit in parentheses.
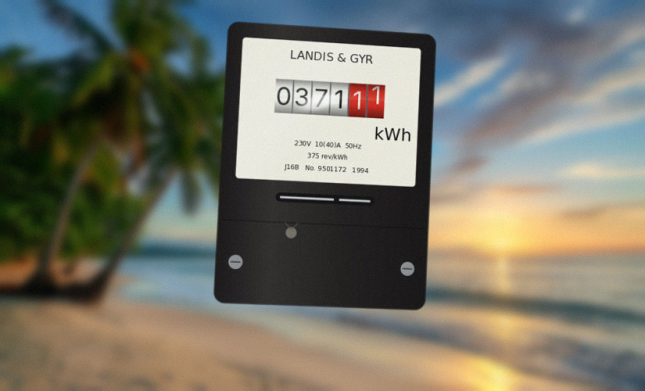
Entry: 371.11 (kWh)
